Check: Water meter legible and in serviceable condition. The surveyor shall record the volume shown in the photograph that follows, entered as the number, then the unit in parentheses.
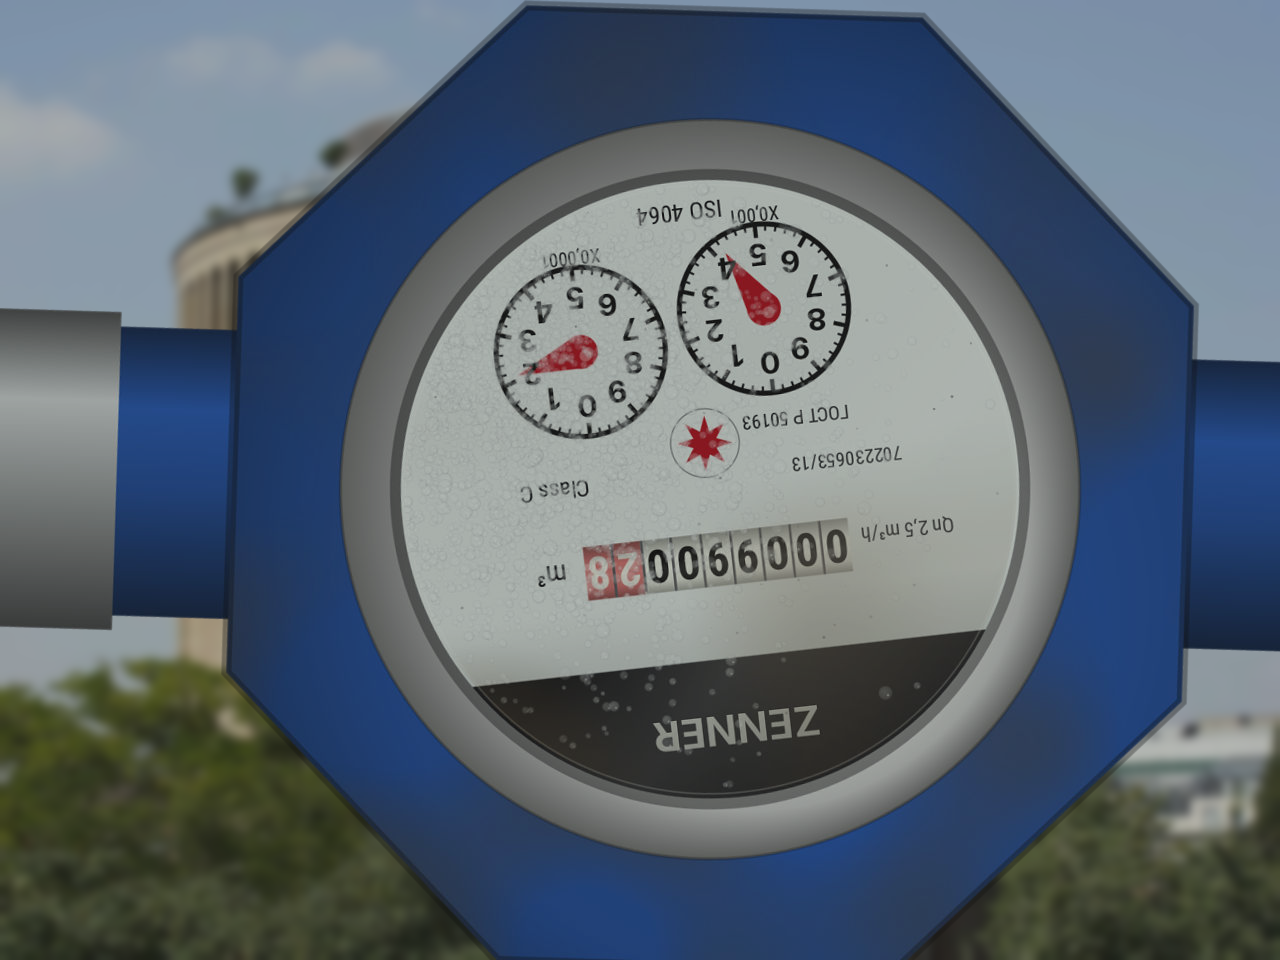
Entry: 9900.2842 (m³)
